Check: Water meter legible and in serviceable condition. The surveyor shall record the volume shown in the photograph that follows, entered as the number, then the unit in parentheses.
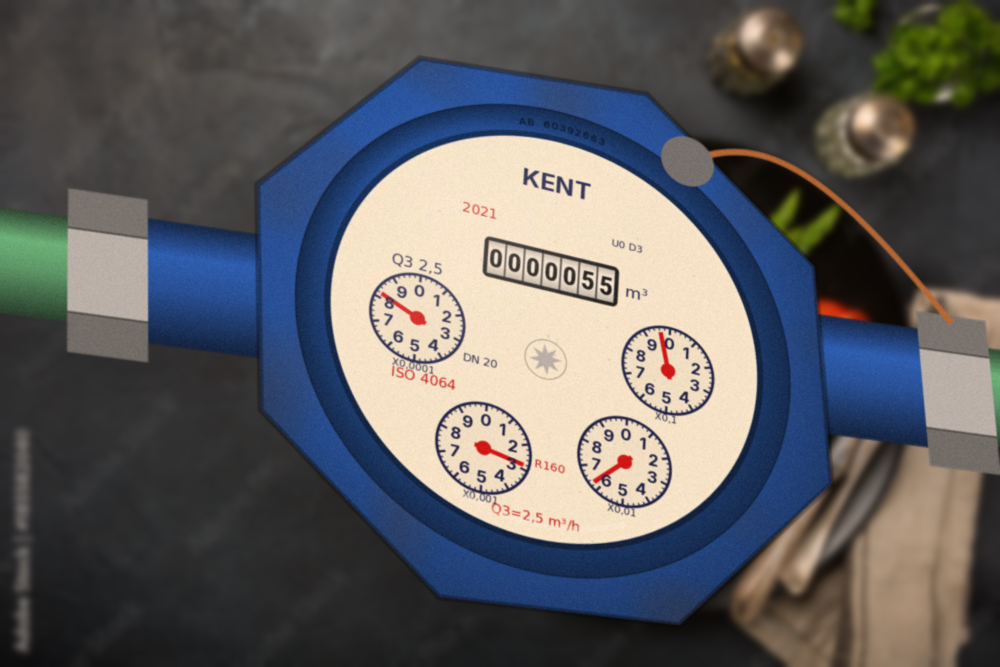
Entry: 54.9628 (m³)
